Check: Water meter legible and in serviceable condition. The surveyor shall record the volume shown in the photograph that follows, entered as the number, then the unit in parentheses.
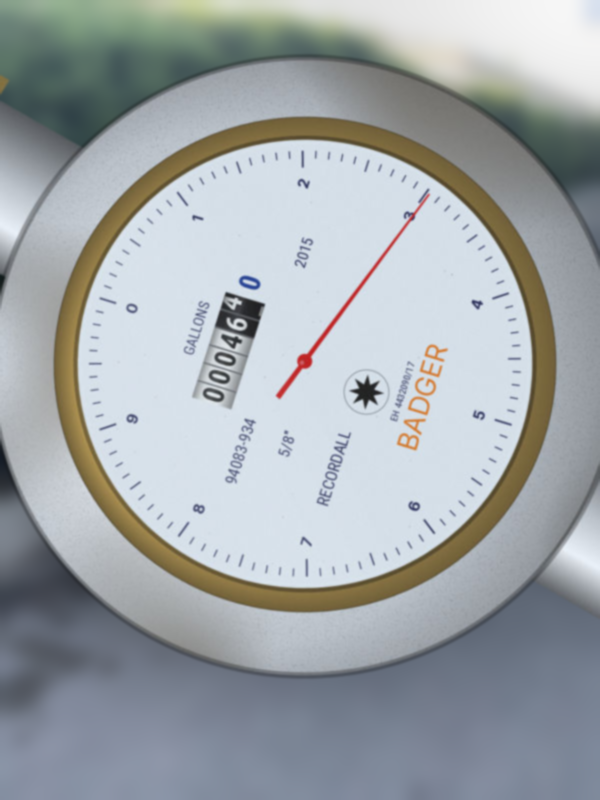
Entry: 4643.0 (gal)
